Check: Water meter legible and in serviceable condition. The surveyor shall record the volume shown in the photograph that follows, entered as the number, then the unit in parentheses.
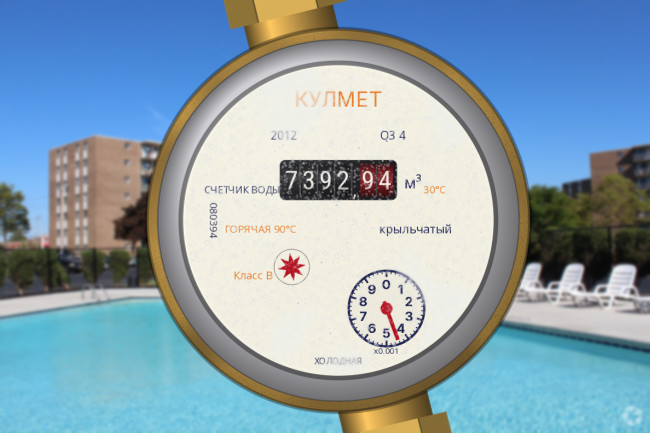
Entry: 7392.944 (m³)
